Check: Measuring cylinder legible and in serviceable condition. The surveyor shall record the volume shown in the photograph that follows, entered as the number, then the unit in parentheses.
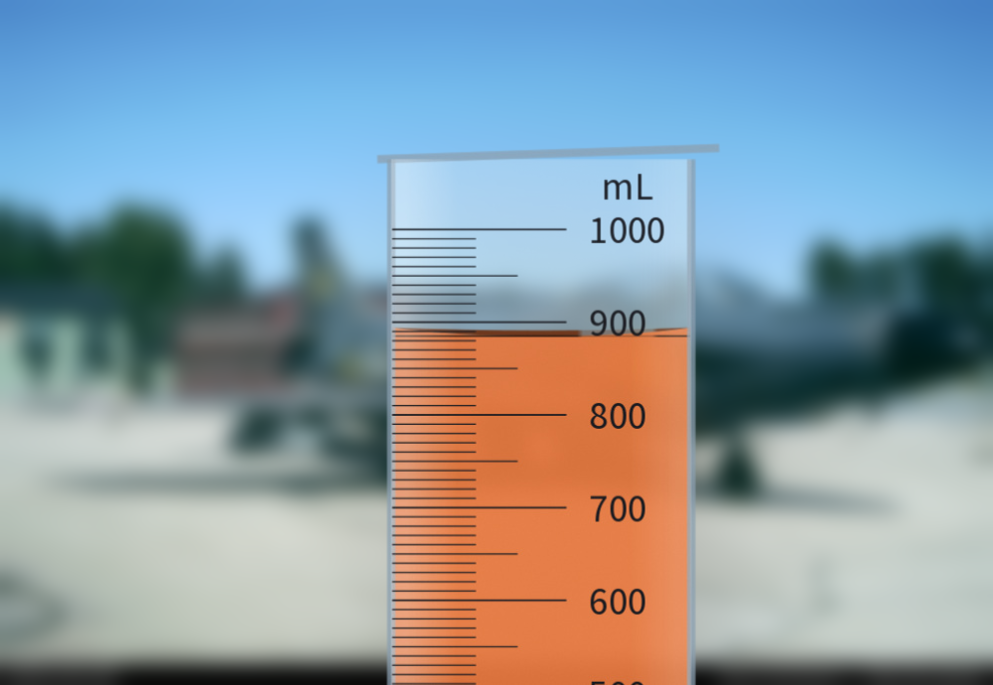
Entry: 885 (mL)
